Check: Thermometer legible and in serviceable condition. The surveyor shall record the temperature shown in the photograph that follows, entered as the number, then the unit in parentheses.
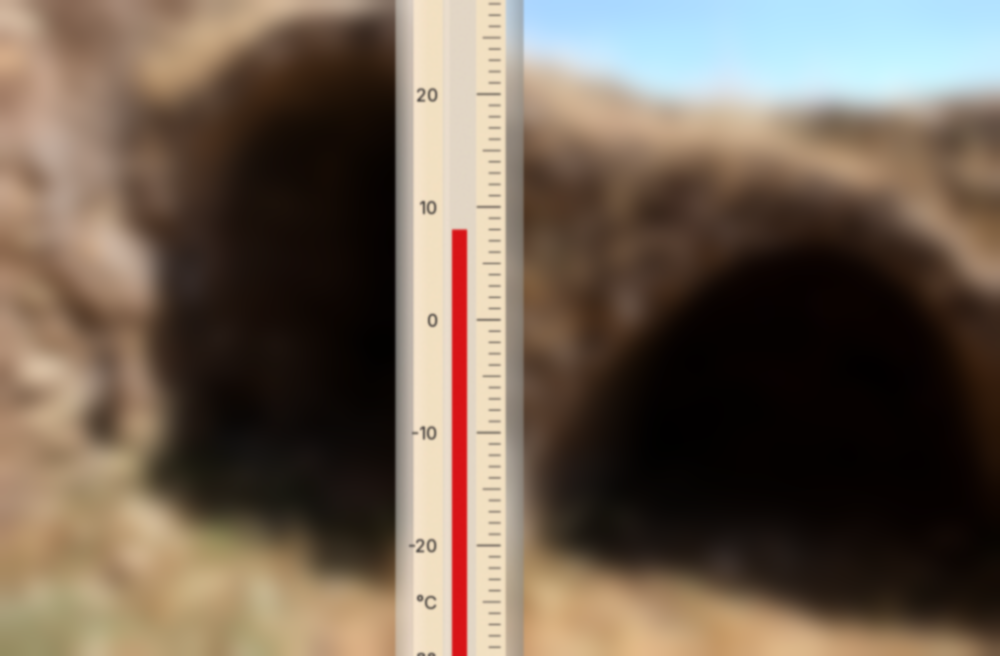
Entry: 8 (°C)
